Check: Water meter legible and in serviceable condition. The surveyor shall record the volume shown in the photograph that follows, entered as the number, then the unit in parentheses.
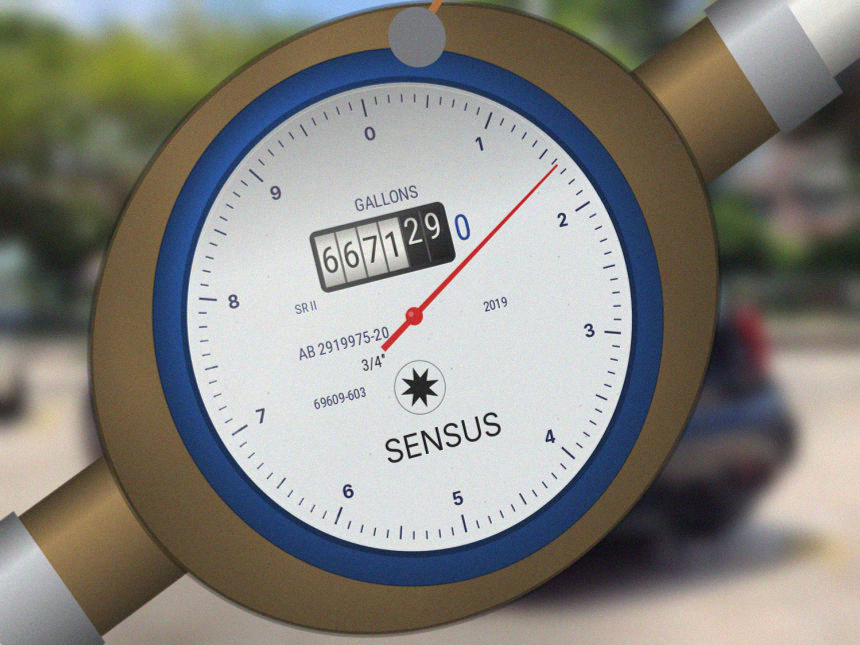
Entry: 6671291.6 (gal)
